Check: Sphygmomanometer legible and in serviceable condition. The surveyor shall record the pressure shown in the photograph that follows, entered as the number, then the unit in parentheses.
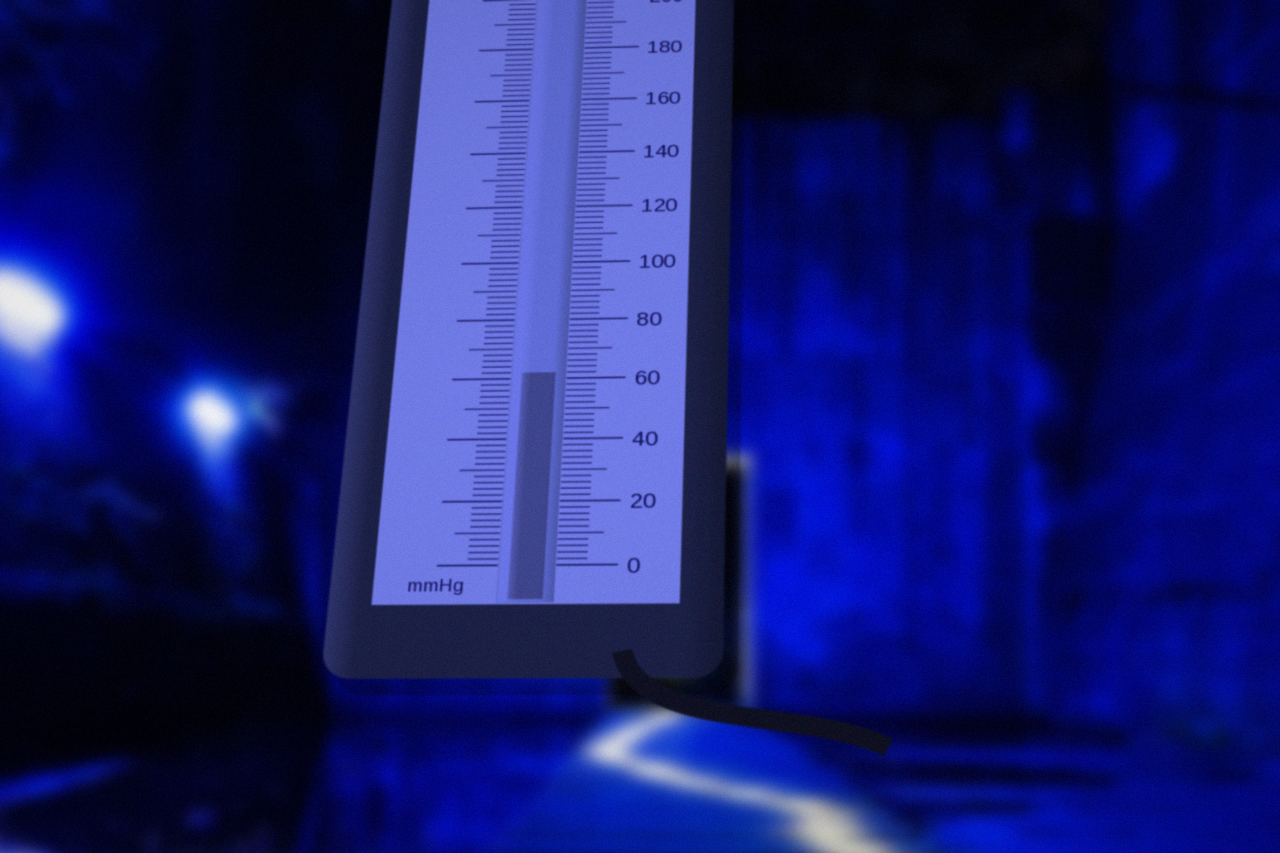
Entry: 62 (mmHg)
